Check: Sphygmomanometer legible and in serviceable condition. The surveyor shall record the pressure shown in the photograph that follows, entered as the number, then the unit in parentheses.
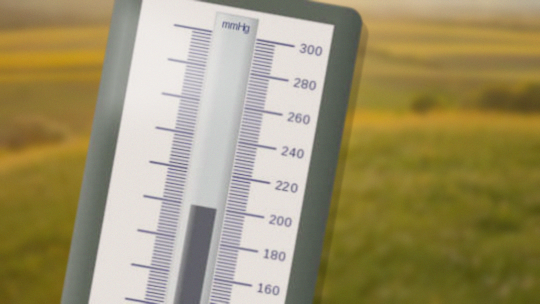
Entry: 200 (mmHg)
